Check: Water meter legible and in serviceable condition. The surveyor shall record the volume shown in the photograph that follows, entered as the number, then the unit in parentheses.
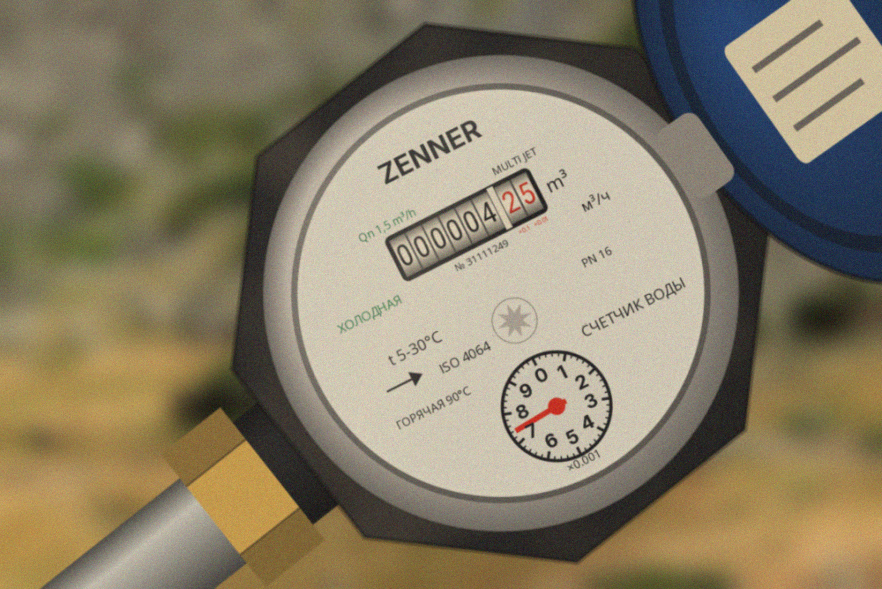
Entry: 4.257 (m³)
